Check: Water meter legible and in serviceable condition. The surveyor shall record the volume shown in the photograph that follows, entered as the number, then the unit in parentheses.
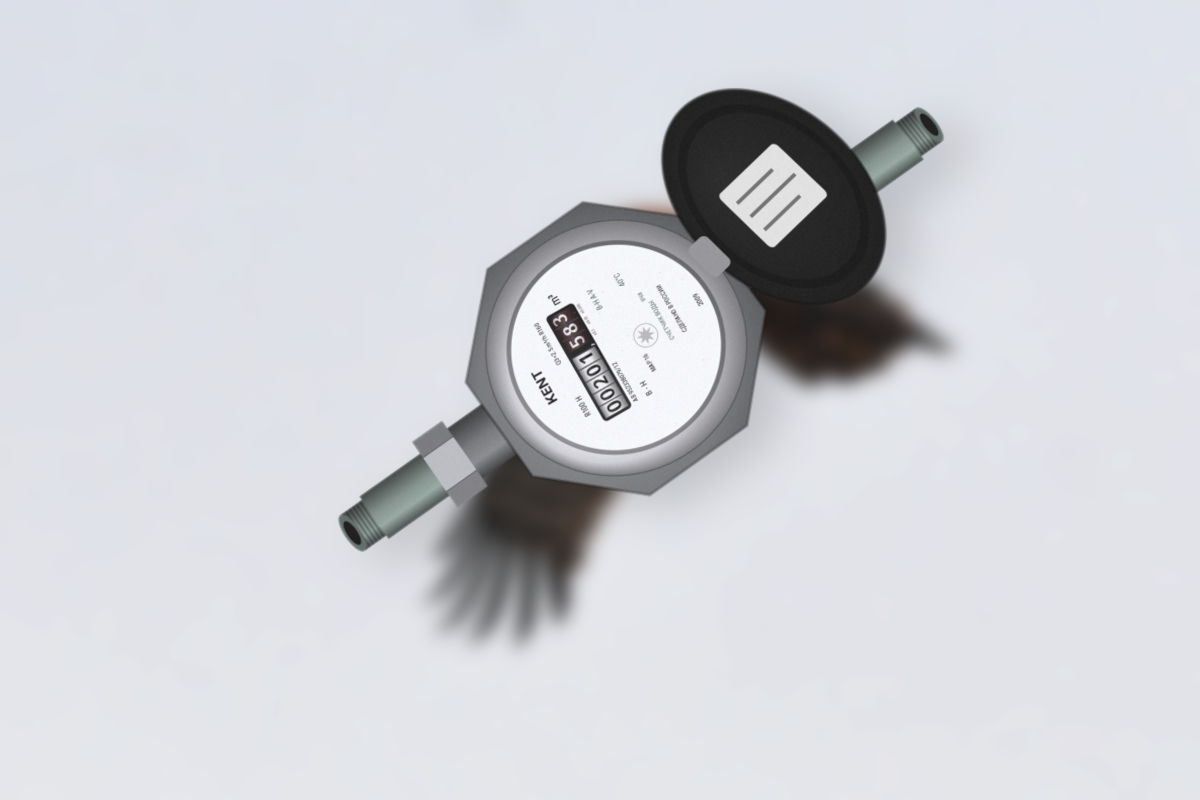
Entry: 201.583 (m³)
